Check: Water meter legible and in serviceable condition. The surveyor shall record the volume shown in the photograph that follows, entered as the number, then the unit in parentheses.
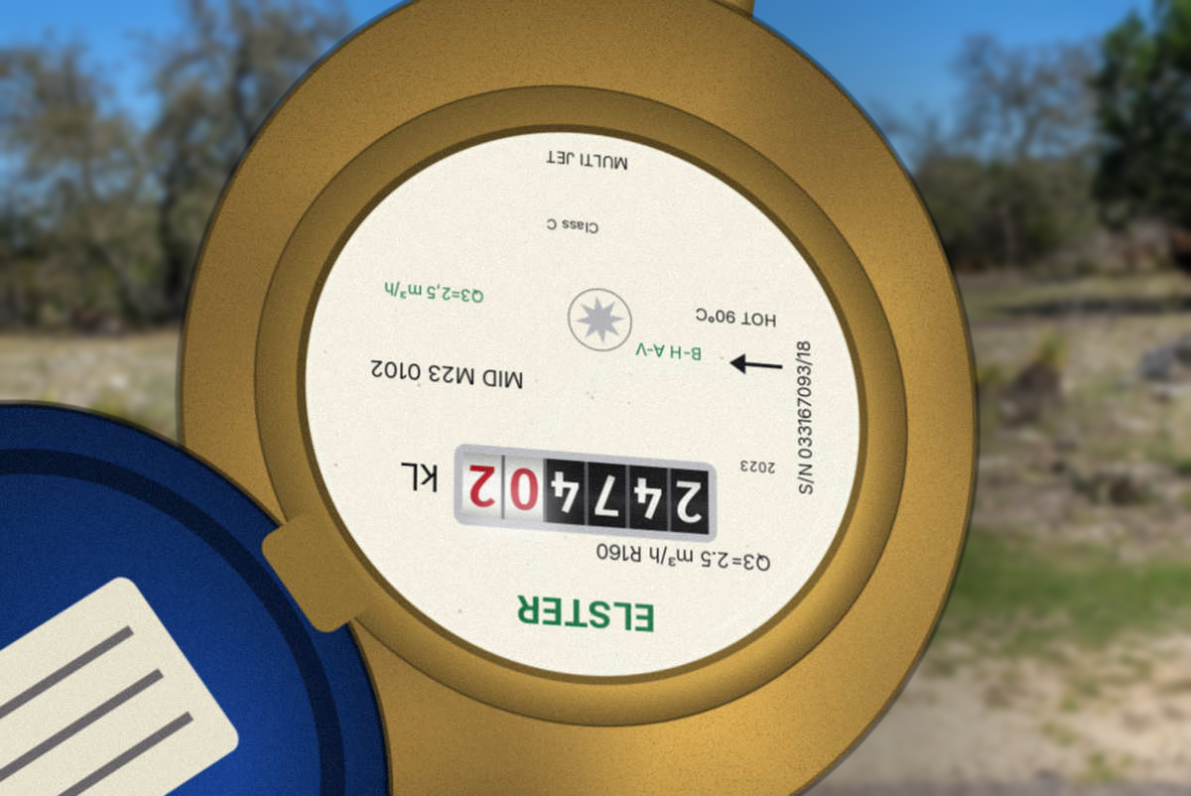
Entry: 2474.02 (kL)
